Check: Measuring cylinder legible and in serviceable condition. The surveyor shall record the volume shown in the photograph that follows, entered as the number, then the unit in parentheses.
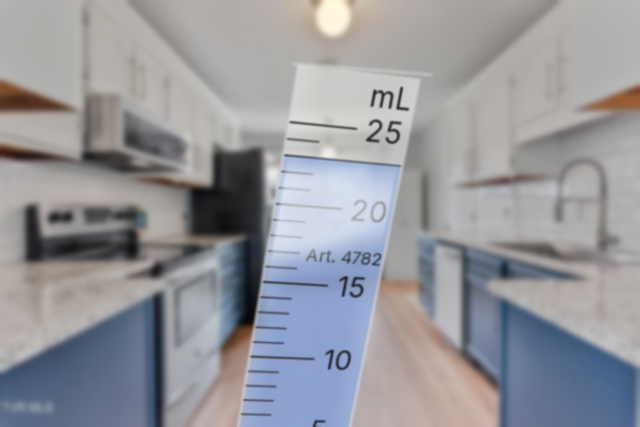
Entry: 23 (mL)
